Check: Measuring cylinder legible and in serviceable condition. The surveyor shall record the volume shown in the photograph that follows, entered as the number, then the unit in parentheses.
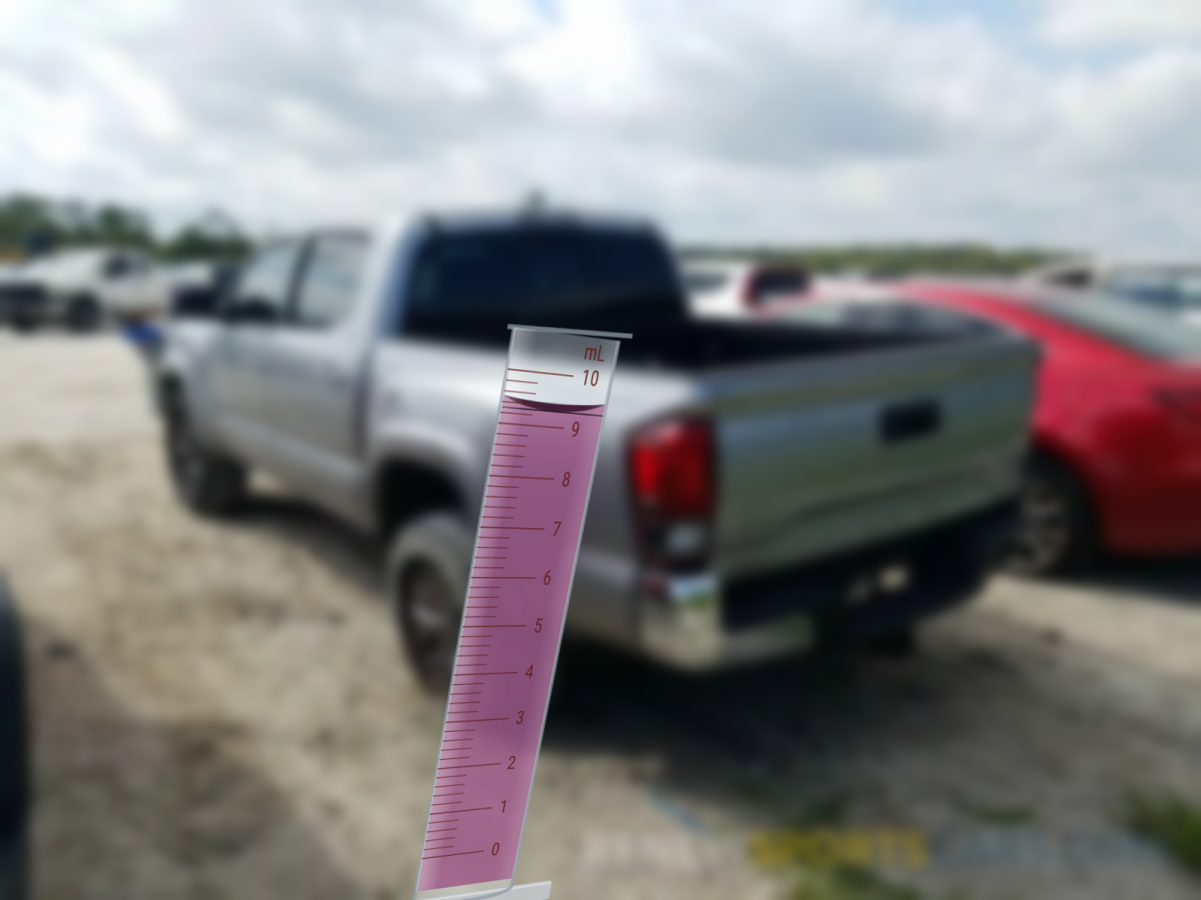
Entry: 9.3 (mL)
